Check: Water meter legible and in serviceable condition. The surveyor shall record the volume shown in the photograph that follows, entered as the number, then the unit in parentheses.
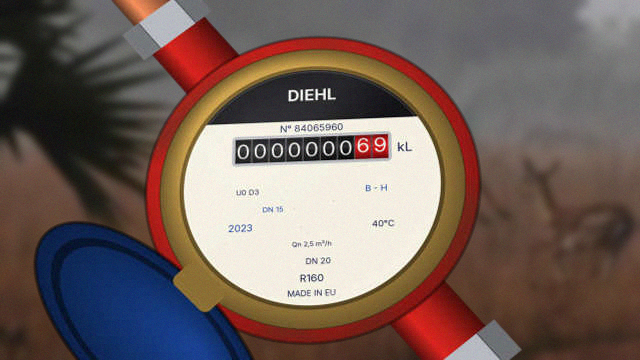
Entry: 0.69 (kL)
